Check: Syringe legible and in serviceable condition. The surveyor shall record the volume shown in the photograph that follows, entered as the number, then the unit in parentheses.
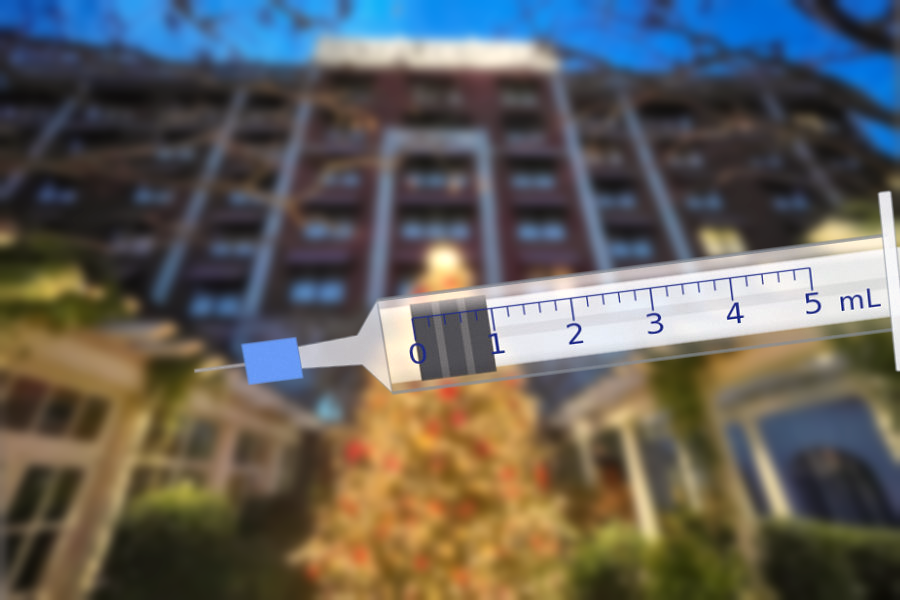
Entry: 0 (mL)
